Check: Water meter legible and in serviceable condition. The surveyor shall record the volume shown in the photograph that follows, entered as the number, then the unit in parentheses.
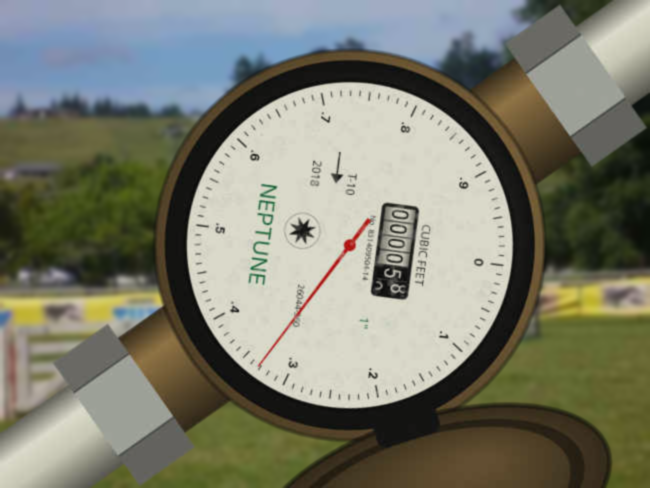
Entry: 58.33 (ft³)
